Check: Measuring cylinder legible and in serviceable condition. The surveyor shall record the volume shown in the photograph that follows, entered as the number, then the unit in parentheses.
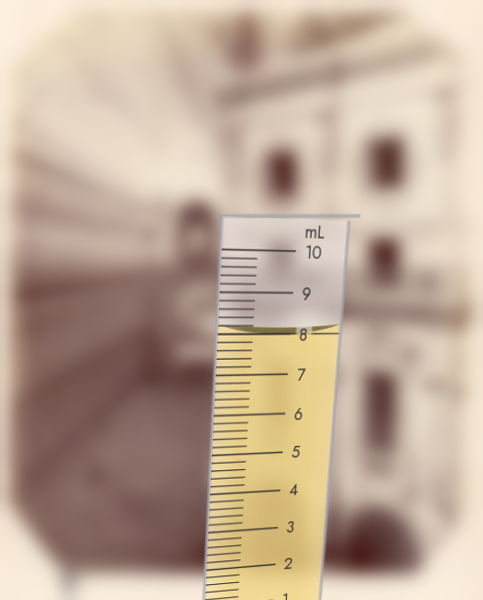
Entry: 8 (mL)
